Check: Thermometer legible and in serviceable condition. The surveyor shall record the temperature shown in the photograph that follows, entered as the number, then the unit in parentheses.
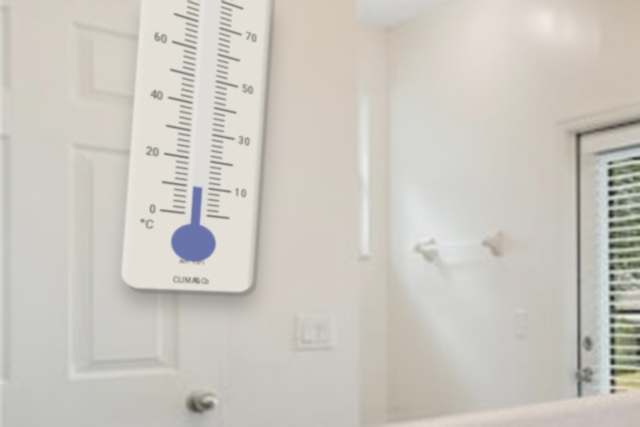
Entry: 10 (°C)
